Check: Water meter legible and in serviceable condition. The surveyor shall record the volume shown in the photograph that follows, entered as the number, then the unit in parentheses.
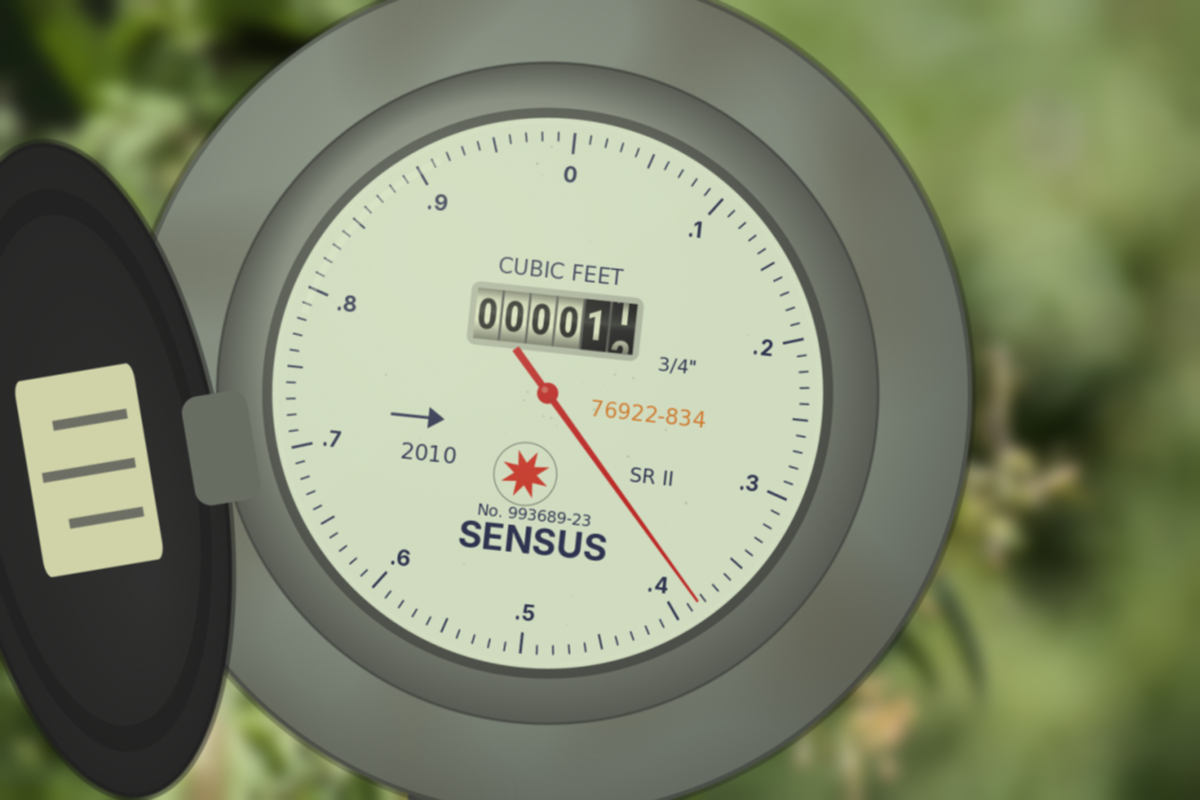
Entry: 11.38 (ft³)
